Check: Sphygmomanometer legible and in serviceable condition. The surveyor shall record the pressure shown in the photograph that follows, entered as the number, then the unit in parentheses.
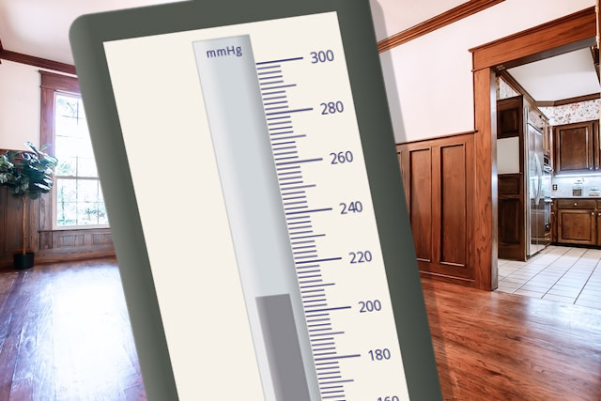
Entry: 208 (mmHg)
